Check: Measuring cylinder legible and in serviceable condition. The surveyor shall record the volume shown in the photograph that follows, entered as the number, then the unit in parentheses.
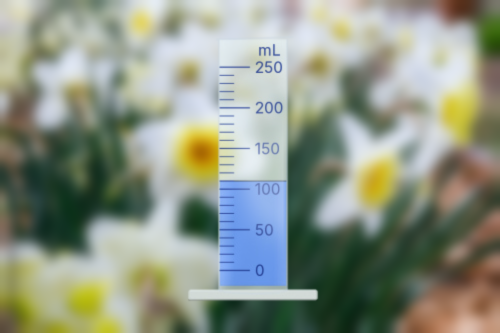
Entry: 110 (mL)
